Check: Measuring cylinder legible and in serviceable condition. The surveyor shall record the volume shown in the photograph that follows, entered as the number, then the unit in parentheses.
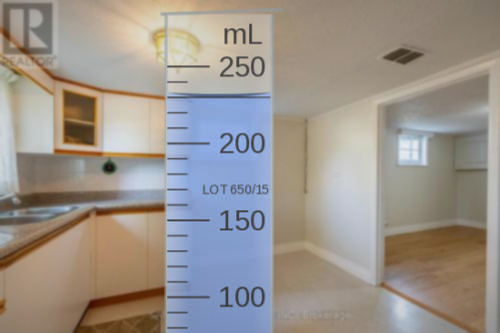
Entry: 230 (mL)
